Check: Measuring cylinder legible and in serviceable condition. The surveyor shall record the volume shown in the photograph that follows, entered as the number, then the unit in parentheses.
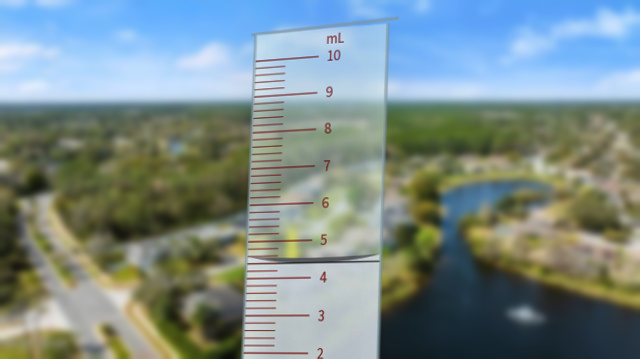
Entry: 4.4 (mL)
